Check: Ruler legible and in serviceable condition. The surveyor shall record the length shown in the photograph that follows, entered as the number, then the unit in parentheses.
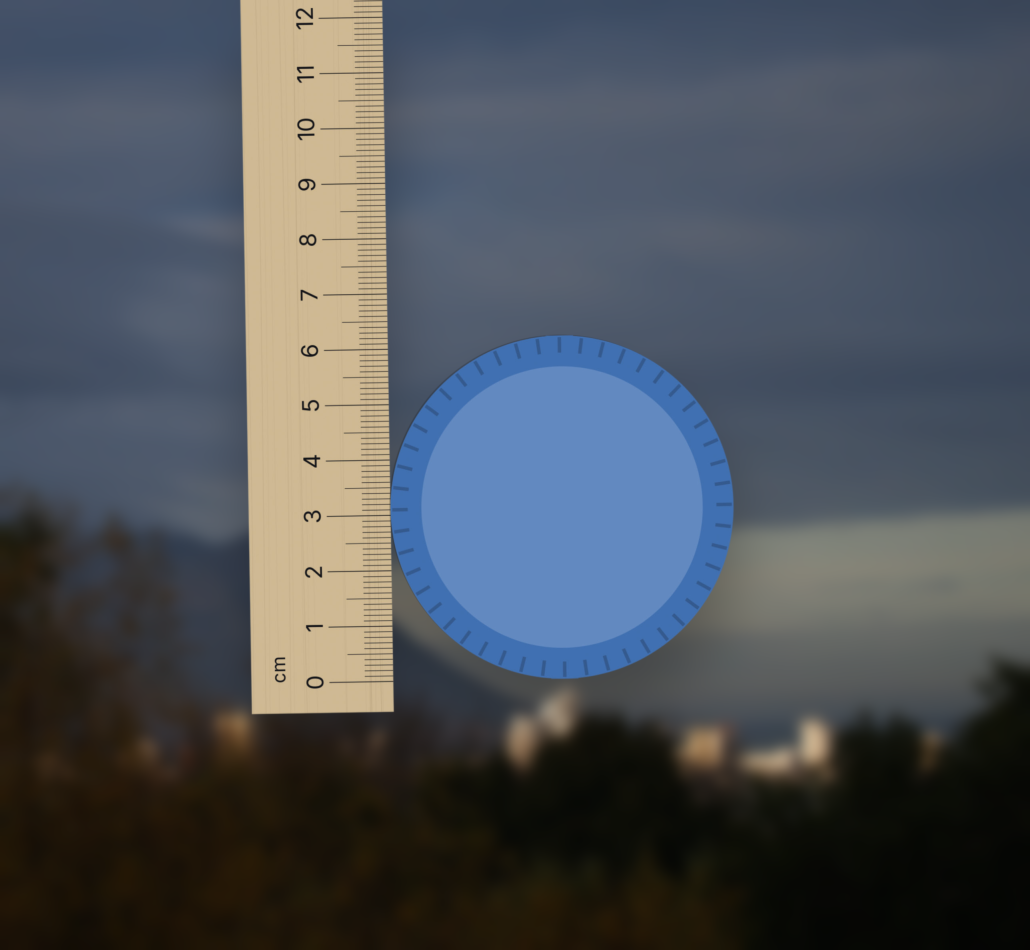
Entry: 6.2 (cm)
